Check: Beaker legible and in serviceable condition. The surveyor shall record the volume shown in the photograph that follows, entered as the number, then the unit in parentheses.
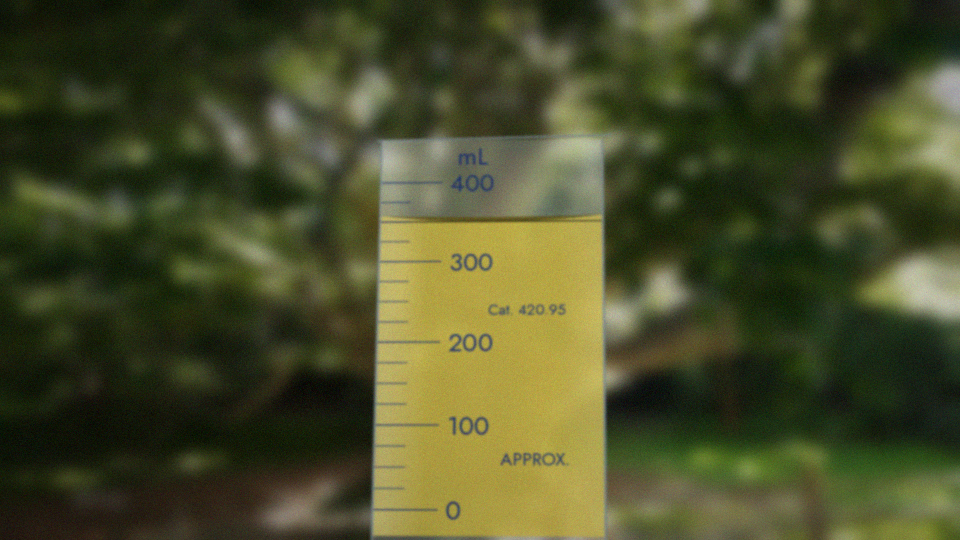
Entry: 350 (mL)
